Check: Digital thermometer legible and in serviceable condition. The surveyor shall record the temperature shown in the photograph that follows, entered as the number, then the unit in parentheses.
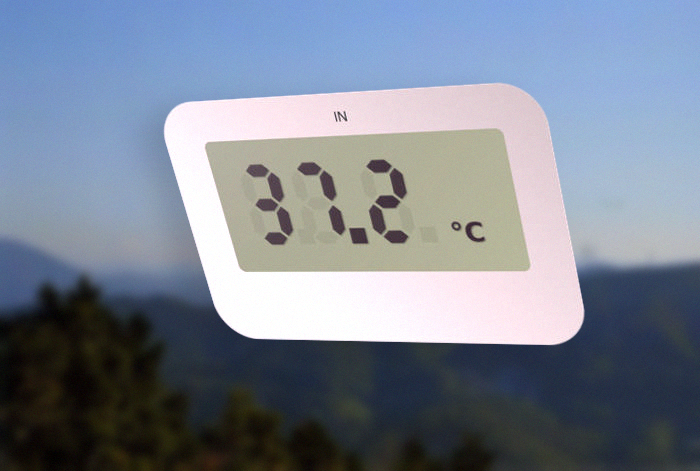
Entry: 37.2 (°C)
